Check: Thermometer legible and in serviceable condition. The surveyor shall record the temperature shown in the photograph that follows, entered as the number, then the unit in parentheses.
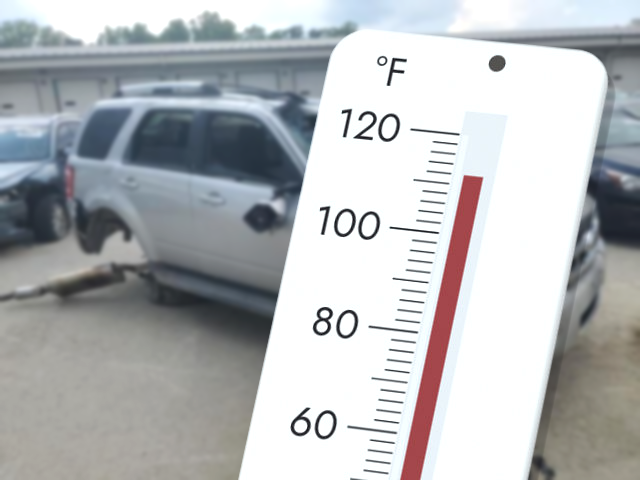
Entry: 112 (°F)
